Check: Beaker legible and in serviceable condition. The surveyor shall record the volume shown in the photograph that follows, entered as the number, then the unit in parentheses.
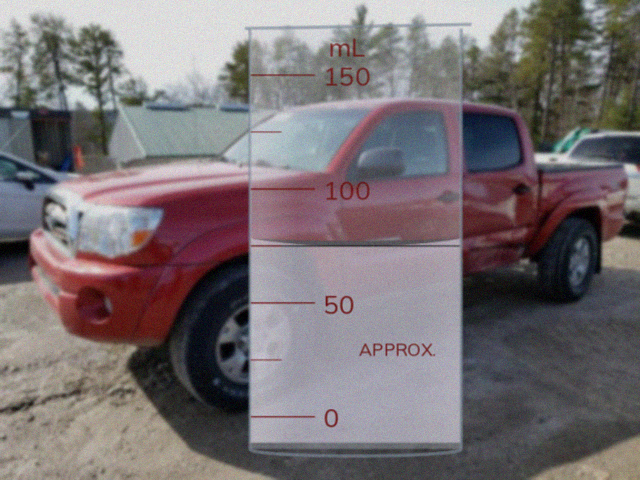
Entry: 75 (mL)
